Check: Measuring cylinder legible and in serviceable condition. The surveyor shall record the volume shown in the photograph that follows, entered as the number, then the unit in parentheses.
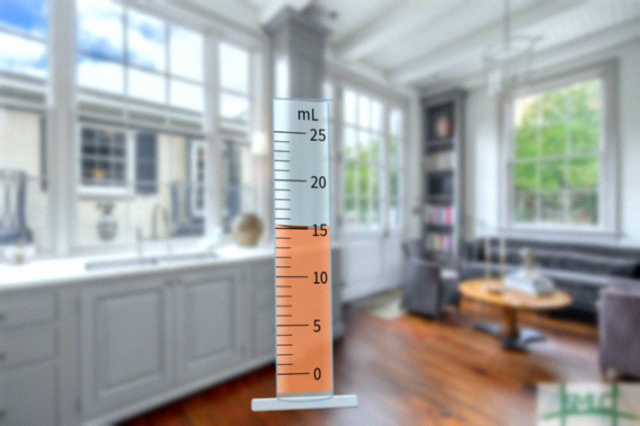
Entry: 15 (mL)
